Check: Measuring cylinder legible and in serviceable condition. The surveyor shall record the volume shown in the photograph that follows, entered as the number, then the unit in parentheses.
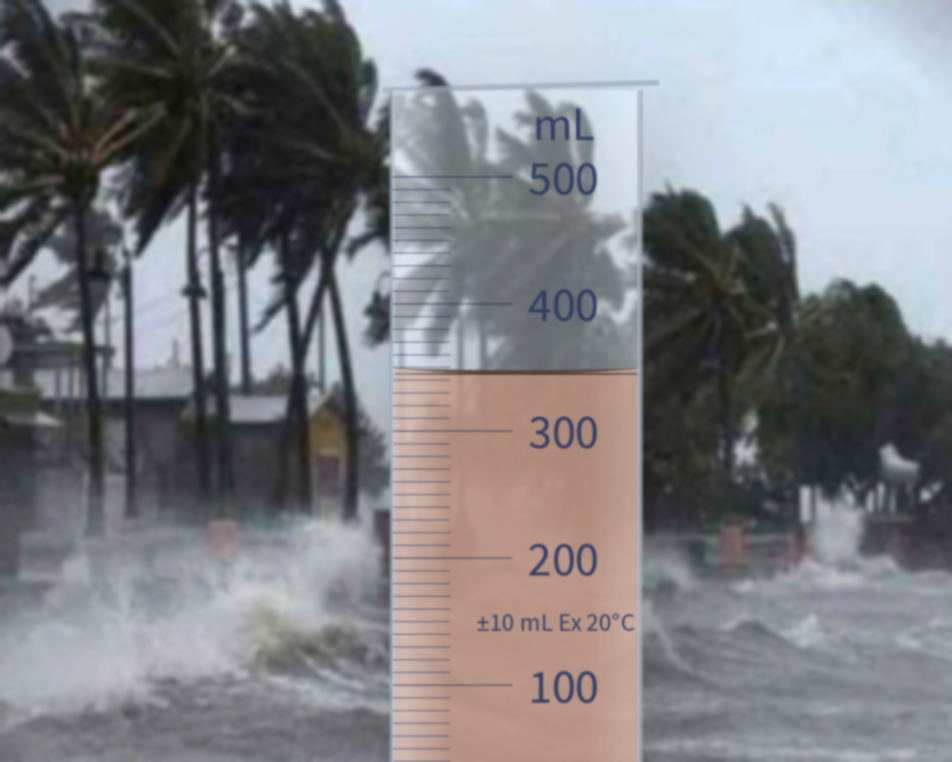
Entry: 345 (mL)
